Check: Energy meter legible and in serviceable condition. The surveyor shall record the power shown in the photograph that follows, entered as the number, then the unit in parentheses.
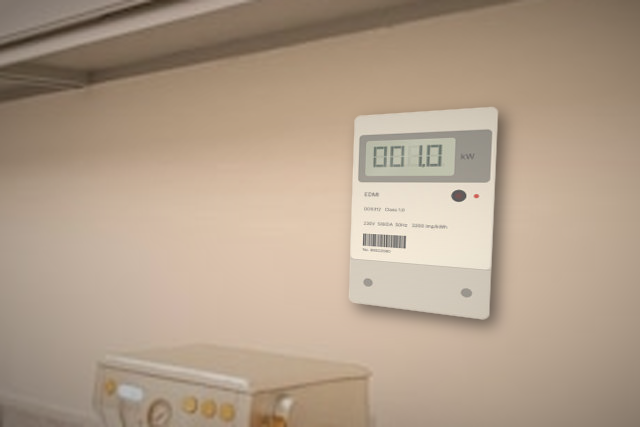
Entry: 1.0 (kW)
